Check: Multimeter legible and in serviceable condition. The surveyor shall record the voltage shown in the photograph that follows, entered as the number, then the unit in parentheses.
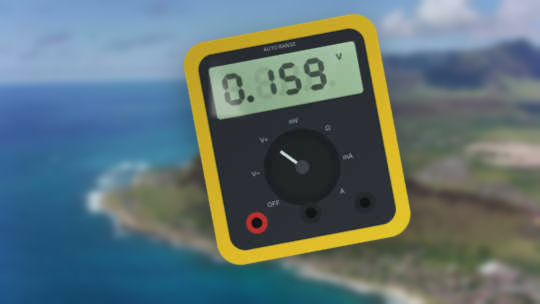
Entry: 0.159 (V)
